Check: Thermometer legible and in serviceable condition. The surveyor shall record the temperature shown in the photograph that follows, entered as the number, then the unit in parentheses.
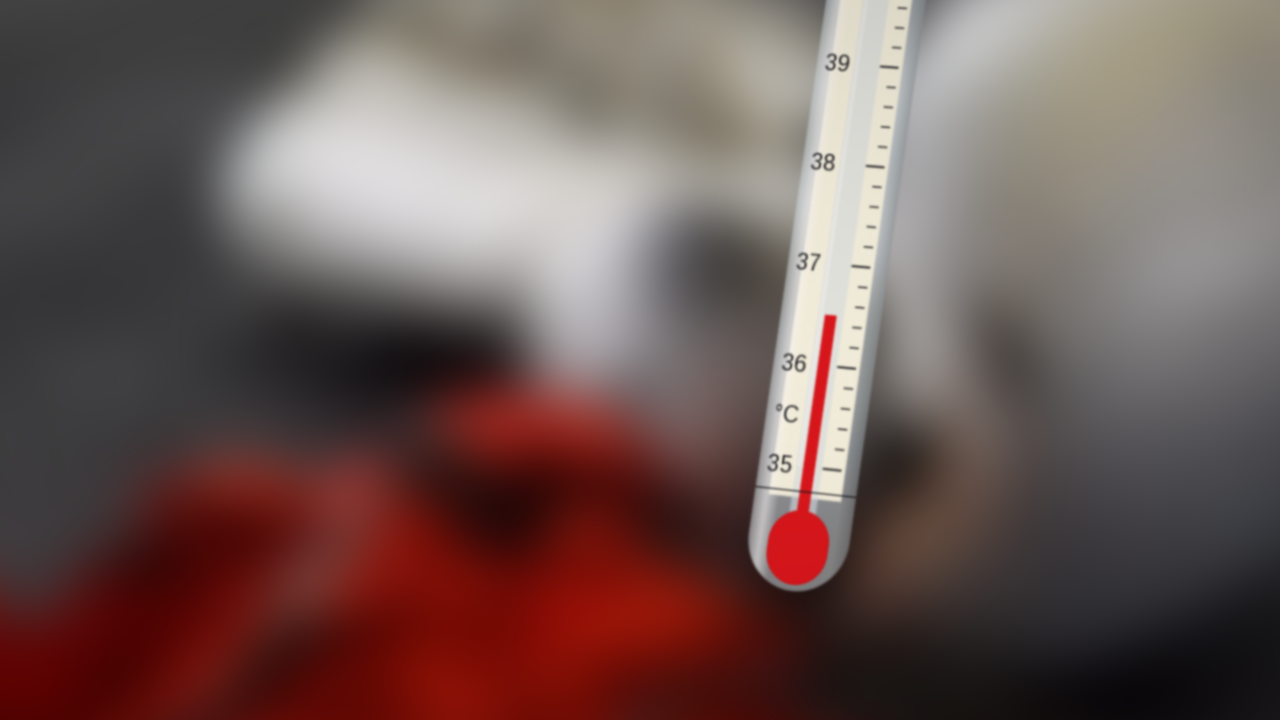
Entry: 36.5 (°C)
